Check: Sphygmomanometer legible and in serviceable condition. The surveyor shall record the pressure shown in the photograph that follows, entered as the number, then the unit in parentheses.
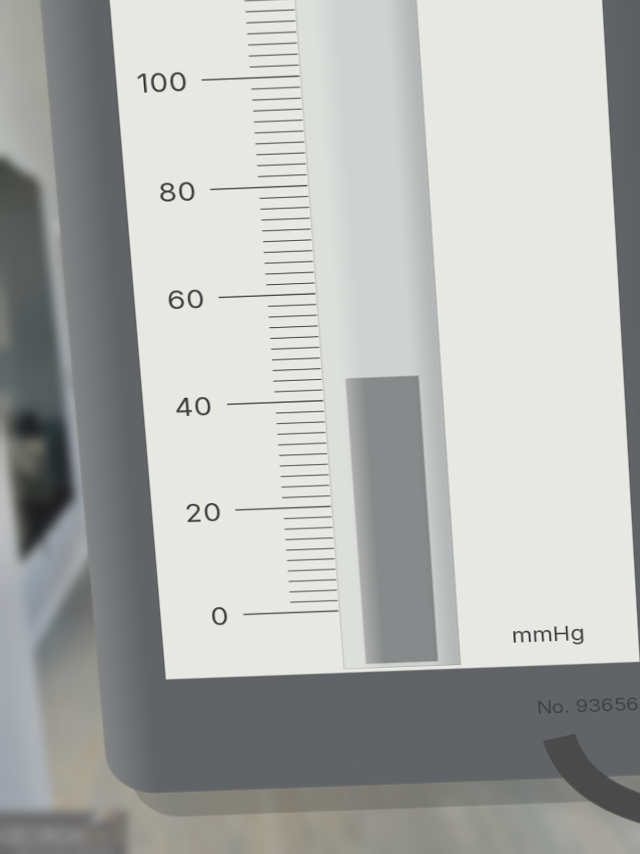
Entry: 44 (mmHg)
